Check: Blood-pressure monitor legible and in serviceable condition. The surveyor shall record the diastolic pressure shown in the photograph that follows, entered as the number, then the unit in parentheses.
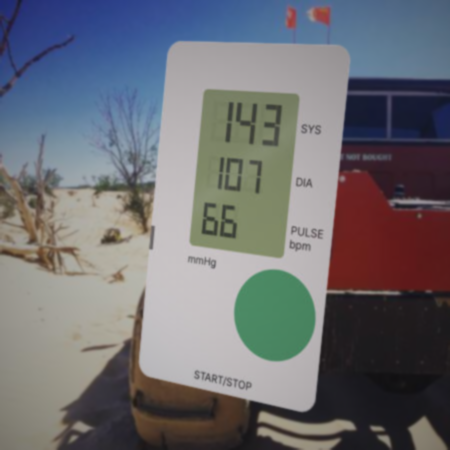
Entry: 107 (mmHg)
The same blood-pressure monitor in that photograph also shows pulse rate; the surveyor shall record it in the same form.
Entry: 66 (bpm)
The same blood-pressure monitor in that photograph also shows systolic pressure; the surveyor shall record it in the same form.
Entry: 143 (mmHg)
